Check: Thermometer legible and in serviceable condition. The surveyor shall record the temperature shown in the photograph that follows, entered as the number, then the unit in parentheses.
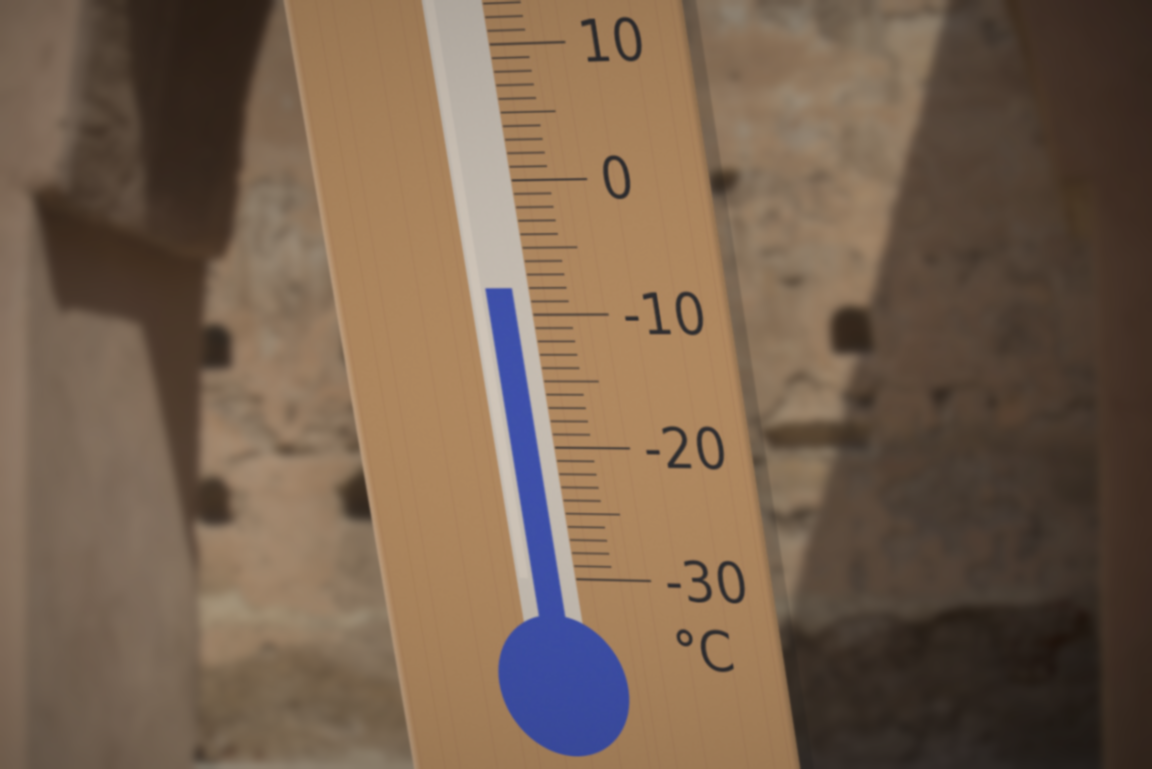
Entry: -8 (°C)
